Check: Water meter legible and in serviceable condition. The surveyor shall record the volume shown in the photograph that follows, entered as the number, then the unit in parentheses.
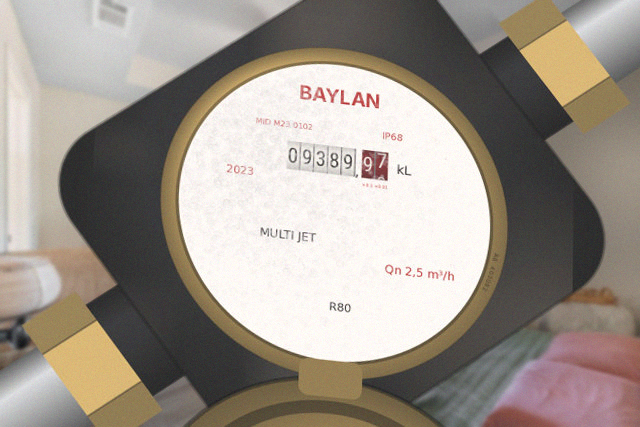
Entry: 9389.97 (kL)
